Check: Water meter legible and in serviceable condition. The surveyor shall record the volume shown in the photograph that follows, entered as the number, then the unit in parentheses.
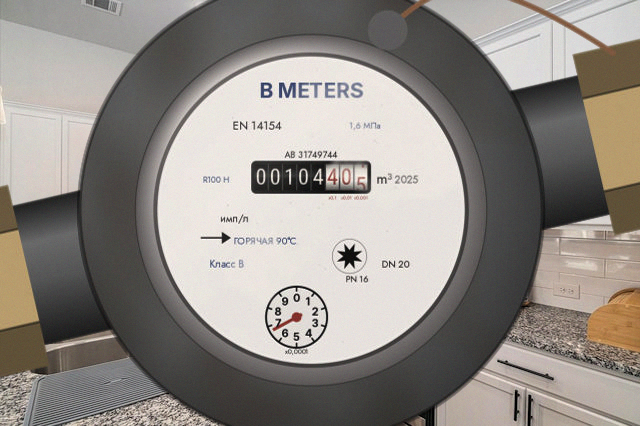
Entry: 104.4046 (m³)
